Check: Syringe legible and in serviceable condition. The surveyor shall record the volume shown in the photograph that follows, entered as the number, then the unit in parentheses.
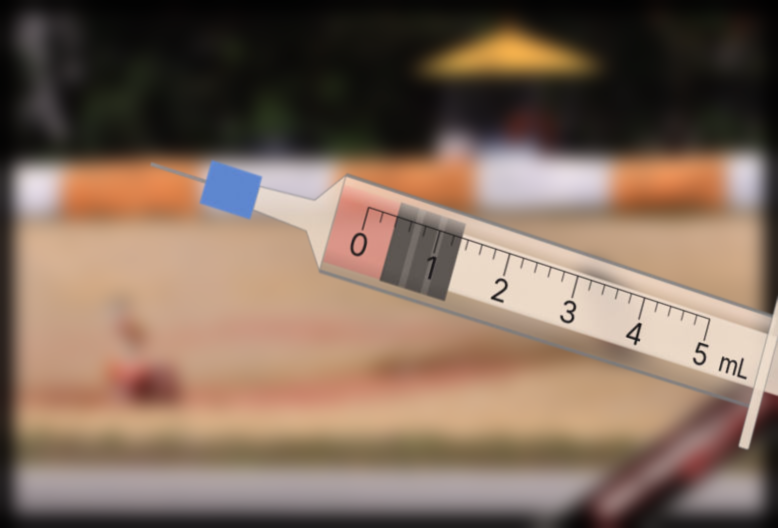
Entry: 0.4 (mL)
